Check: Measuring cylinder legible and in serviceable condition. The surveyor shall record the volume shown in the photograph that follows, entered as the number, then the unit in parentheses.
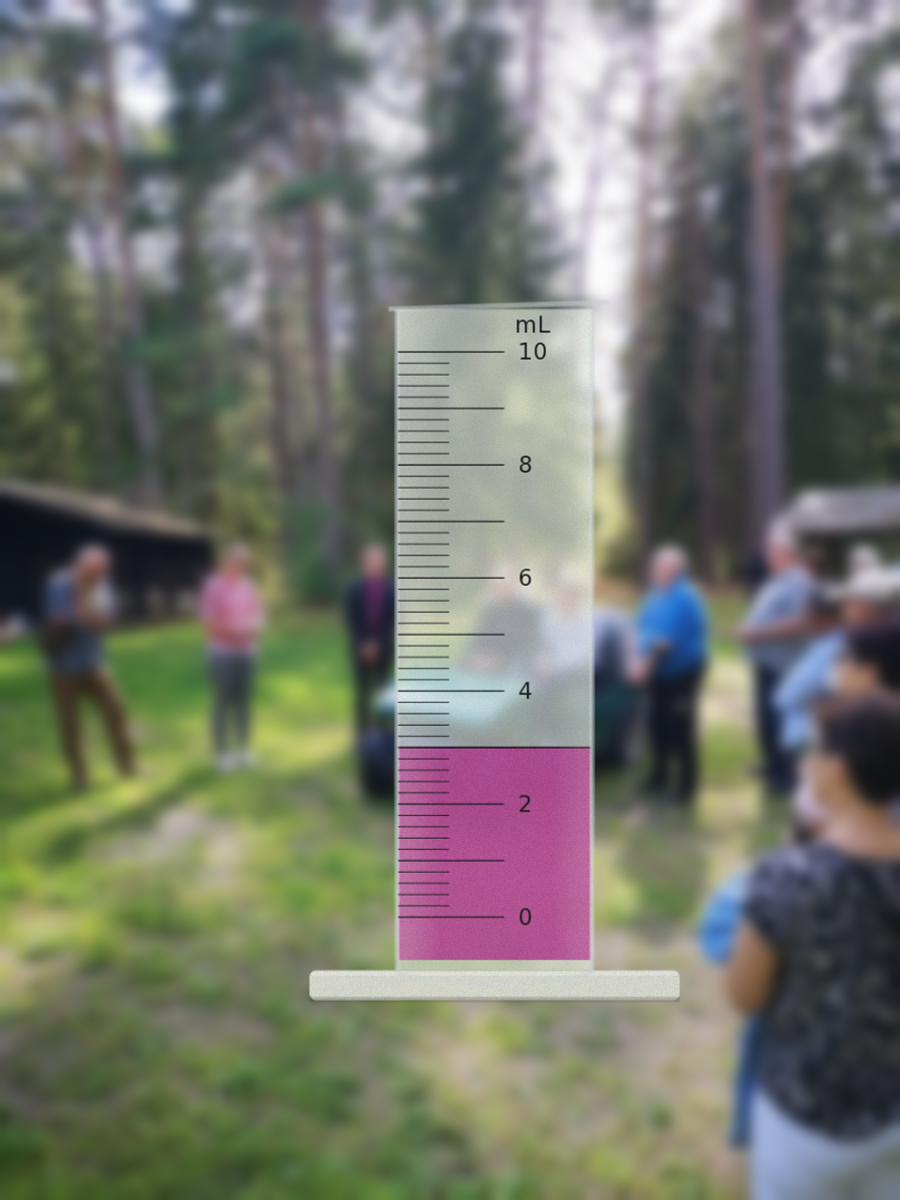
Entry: 3 (mL)
